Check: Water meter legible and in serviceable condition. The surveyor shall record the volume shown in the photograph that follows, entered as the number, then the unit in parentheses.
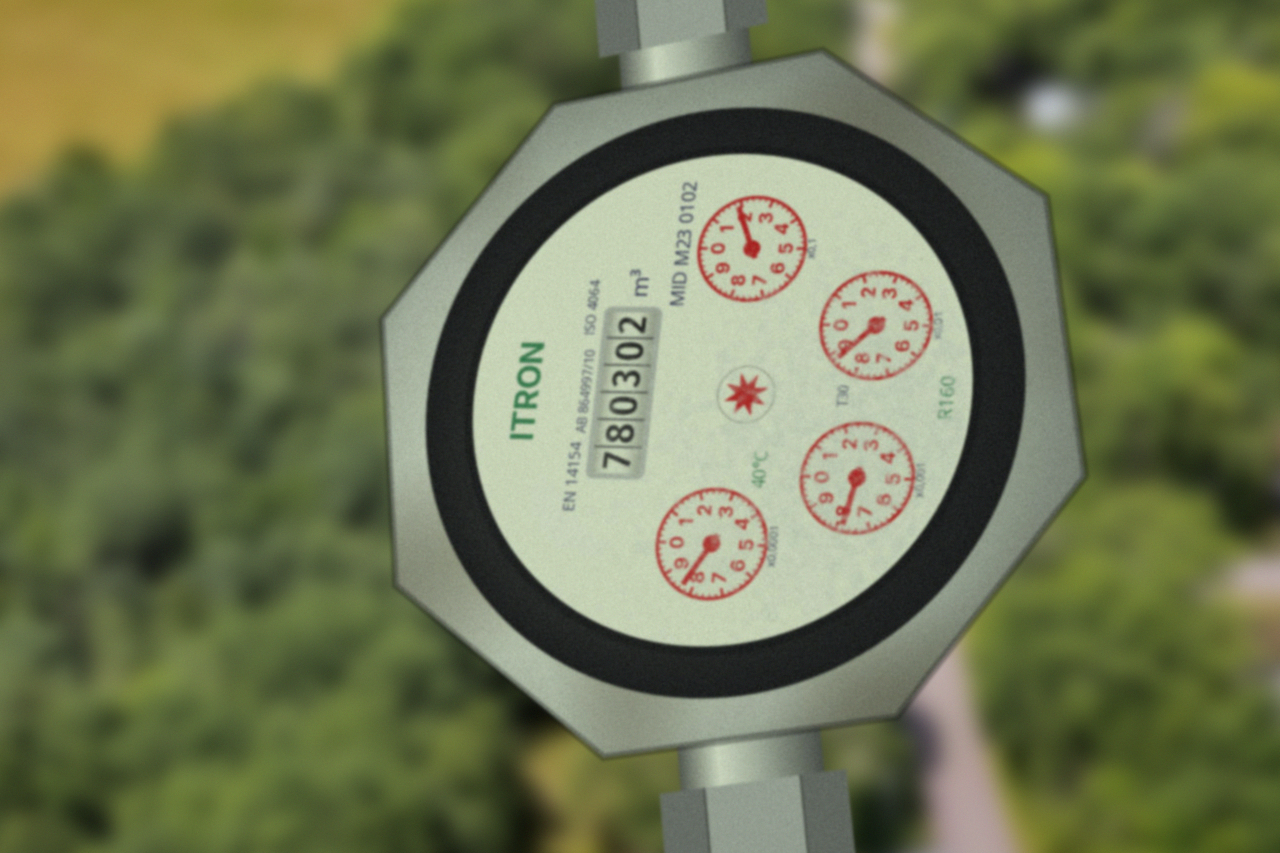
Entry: 780302.1878 (m³)
